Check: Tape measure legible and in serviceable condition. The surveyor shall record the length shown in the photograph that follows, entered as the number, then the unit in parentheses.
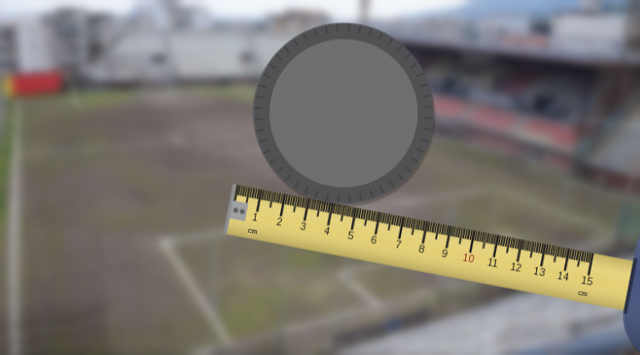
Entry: 7.5 (cm)
